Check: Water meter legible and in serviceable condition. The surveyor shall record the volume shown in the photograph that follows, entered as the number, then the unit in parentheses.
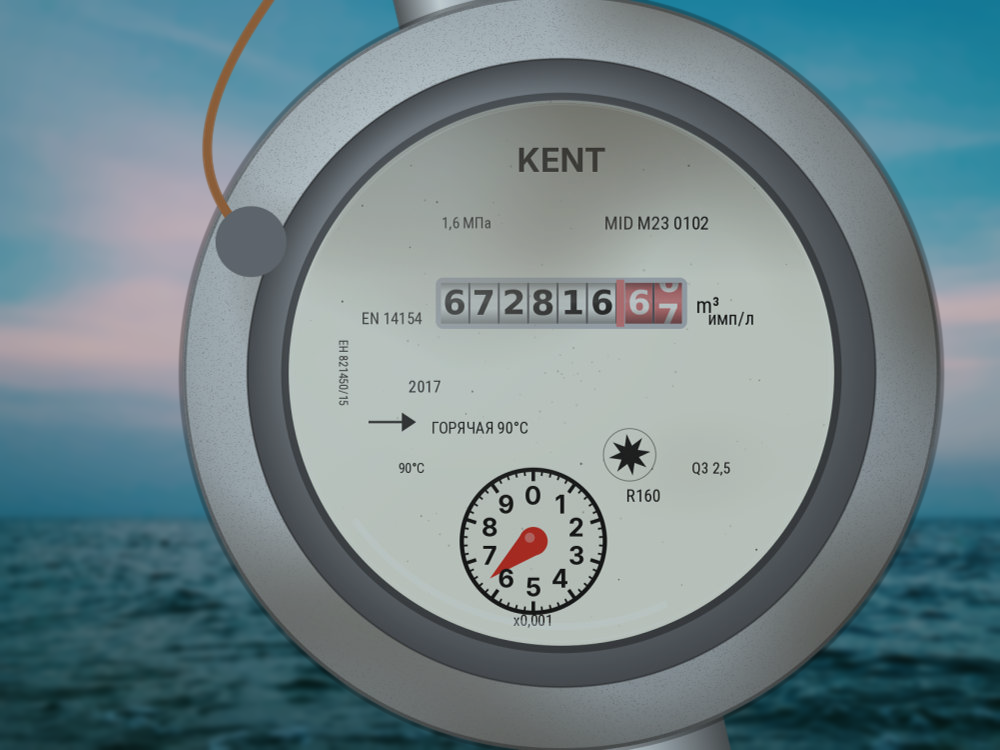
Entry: 672816.666 (m³)
